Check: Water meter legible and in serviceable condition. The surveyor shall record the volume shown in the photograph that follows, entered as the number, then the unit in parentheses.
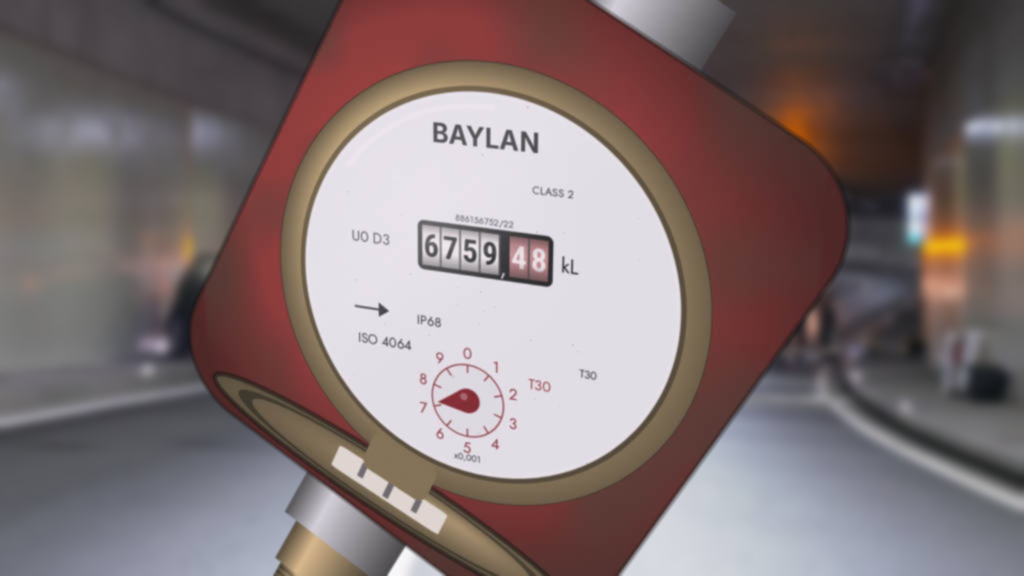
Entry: 6759.487 (kL)
